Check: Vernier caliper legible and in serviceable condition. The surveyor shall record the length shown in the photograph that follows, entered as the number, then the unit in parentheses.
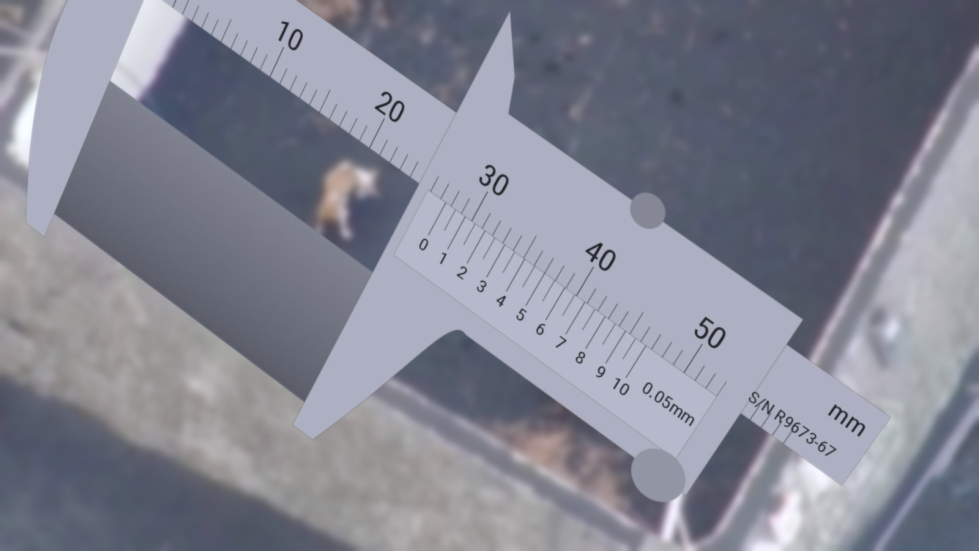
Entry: 27.5 (mm)
